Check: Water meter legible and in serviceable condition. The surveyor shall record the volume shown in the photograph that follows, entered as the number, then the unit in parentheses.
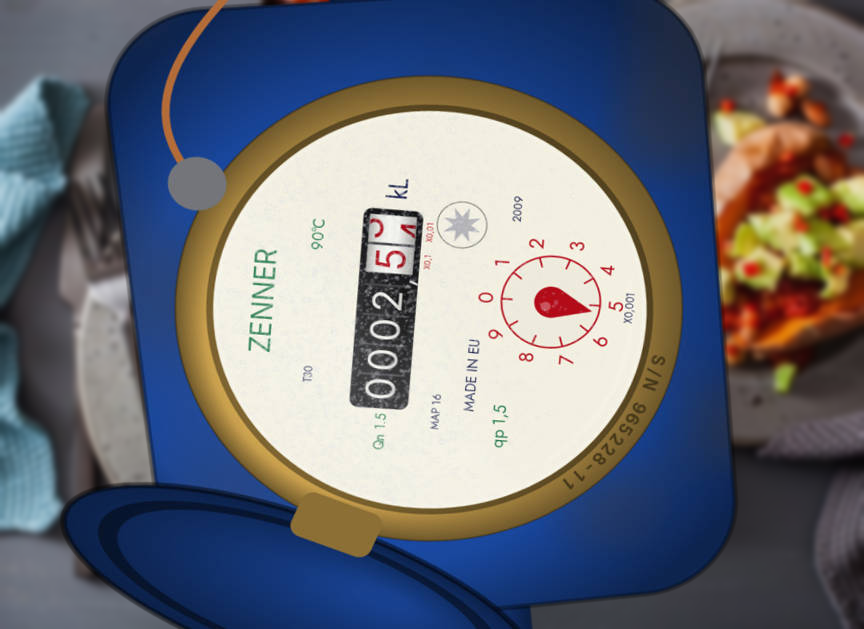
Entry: 2.535 (kL)
